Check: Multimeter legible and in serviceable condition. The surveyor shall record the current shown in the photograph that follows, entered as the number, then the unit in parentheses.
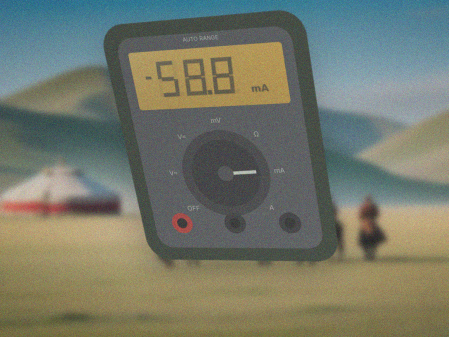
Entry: -58.8 (mA)
